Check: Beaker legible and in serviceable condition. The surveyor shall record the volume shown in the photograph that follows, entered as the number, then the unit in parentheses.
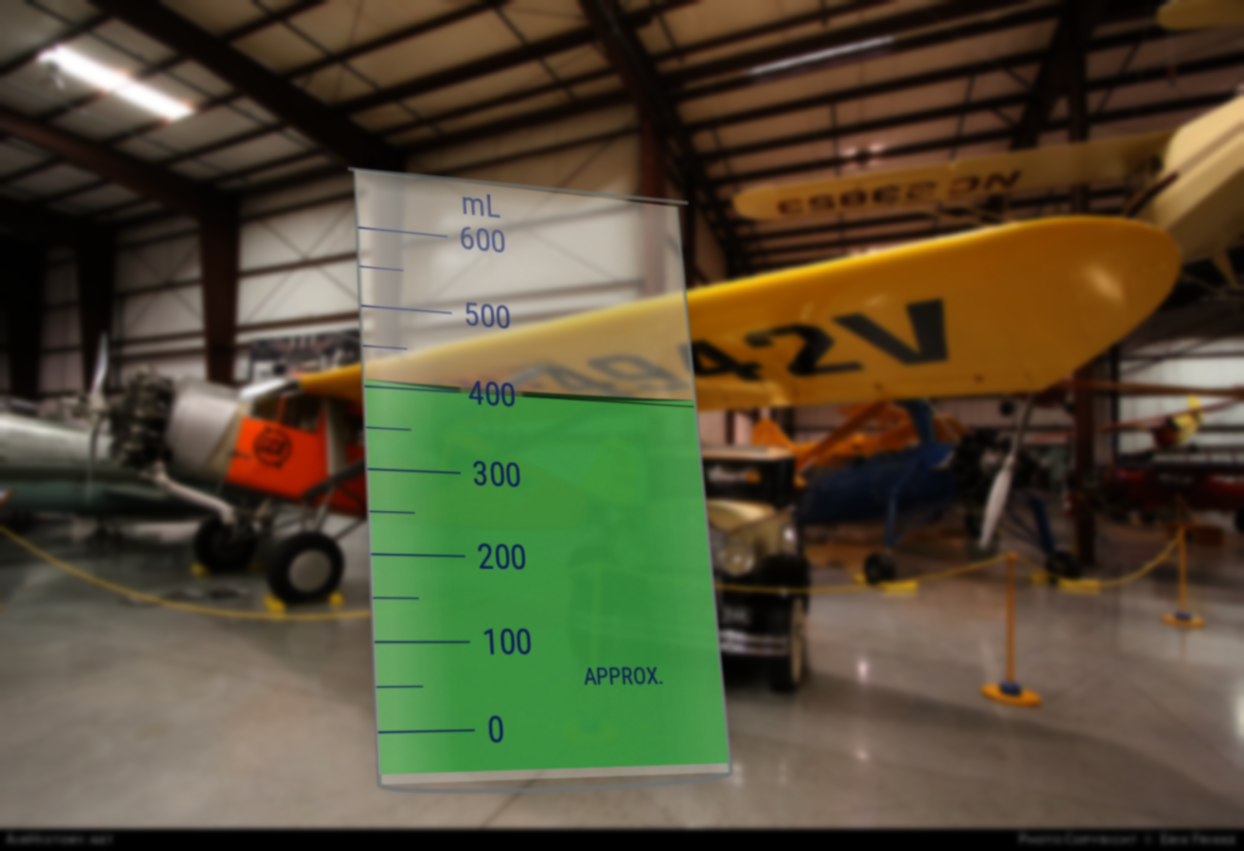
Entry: 400 (mL)
